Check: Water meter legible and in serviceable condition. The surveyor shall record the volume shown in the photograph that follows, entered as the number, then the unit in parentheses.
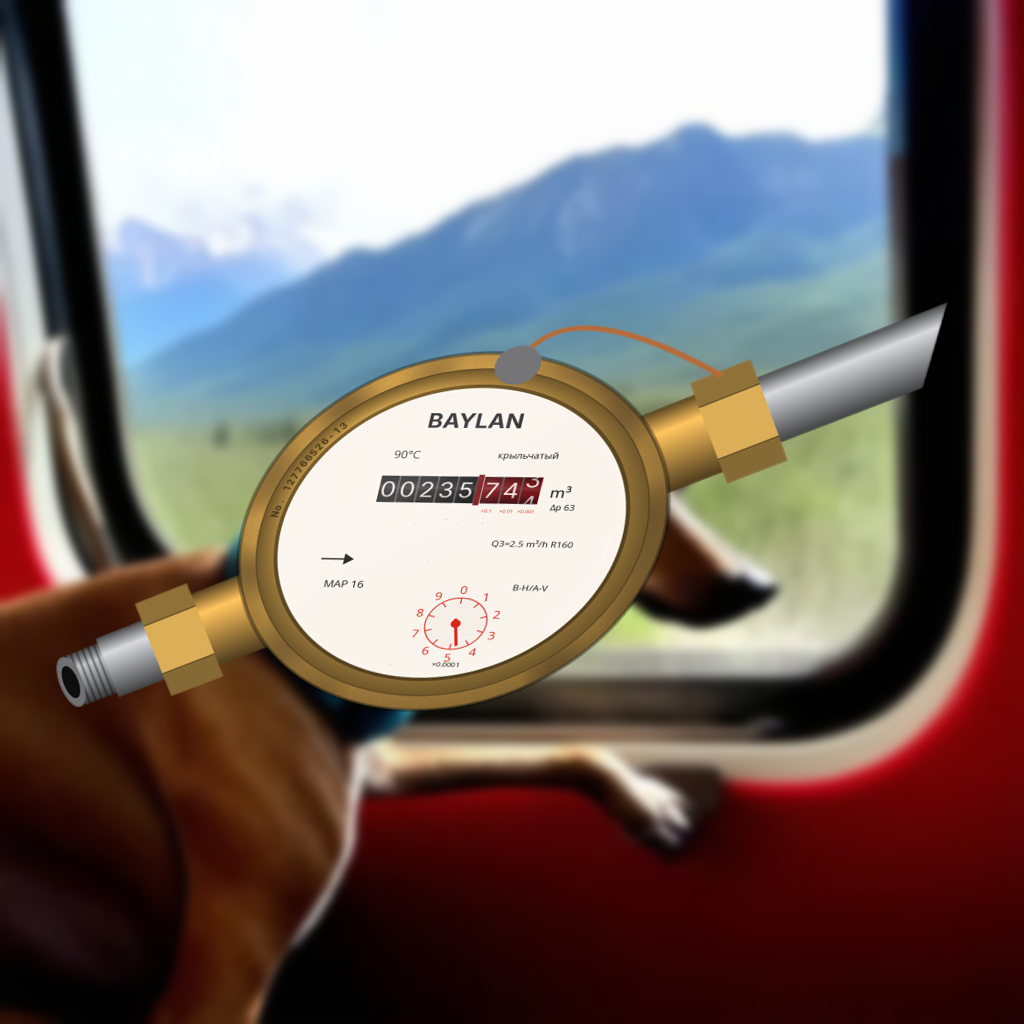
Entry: 235.7434 (m³)
